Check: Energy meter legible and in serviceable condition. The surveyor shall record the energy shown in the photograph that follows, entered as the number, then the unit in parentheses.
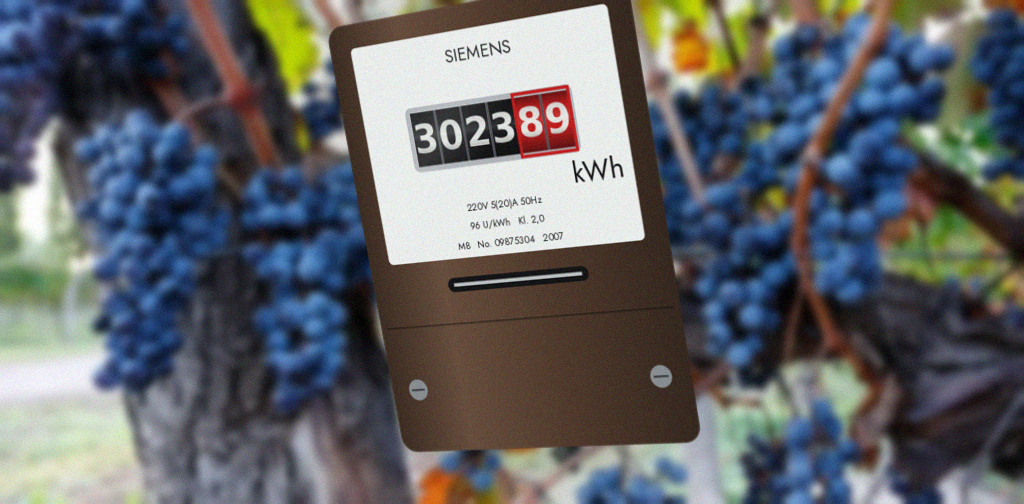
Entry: 3023.89 (kWh)
